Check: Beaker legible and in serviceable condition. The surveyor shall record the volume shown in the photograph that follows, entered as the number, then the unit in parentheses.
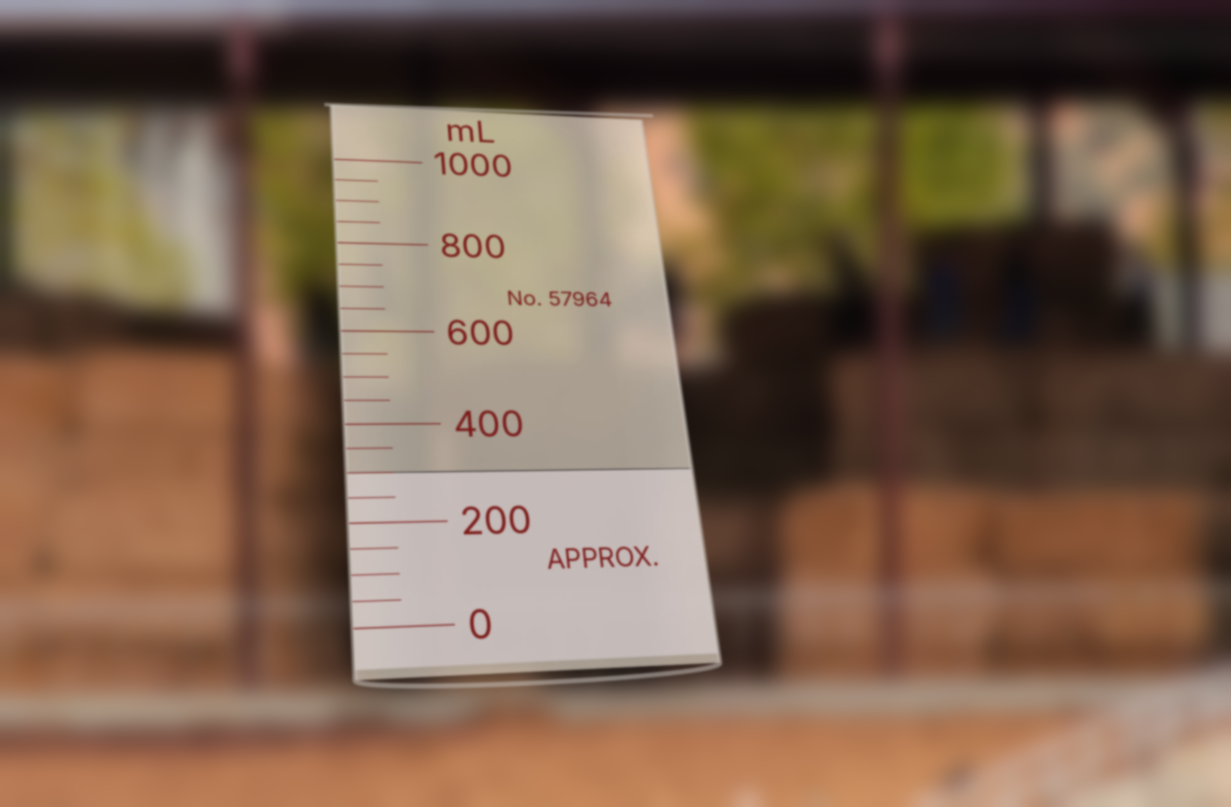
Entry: 300 (mL)
